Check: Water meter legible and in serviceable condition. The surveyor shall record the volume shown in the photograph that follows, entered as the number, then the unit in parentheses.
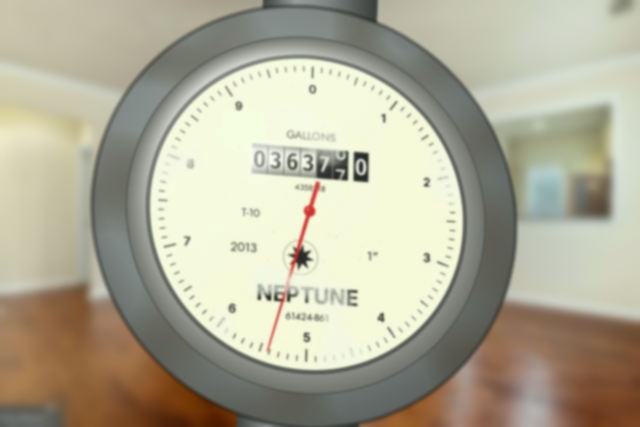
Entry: 363765.4 (gal)
